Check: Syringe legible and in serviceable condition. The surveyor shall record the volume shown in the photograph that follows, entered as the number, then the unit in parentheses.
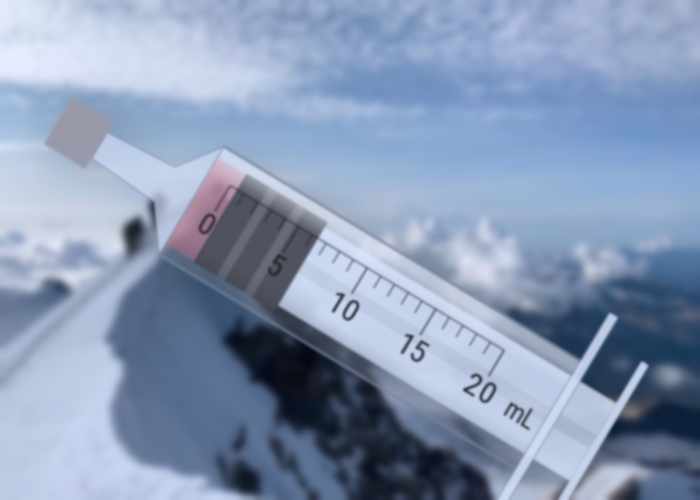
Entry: 0.5 (mL)
